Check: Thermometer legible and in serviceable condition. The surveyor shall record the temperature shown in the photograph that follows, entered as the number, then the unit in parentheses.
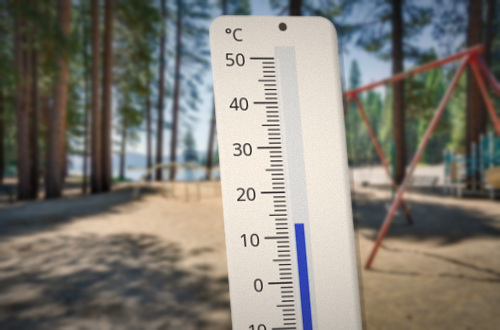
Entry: 13 (°C)
